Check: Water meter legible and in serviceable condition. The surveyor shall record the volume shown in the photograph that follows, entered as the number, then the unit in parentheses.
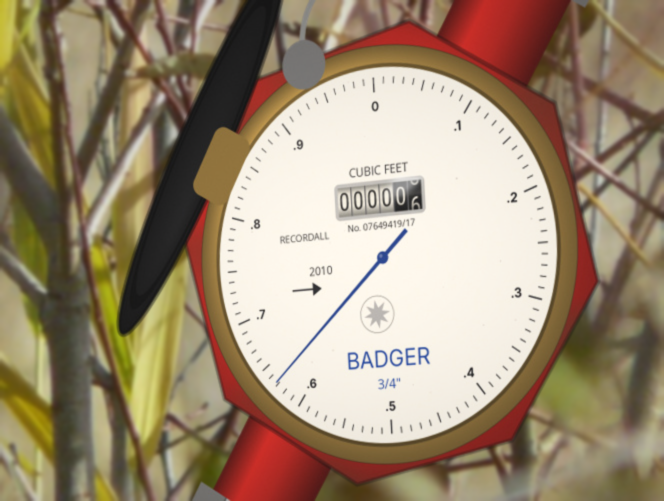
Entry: 5.63 (ft³)
